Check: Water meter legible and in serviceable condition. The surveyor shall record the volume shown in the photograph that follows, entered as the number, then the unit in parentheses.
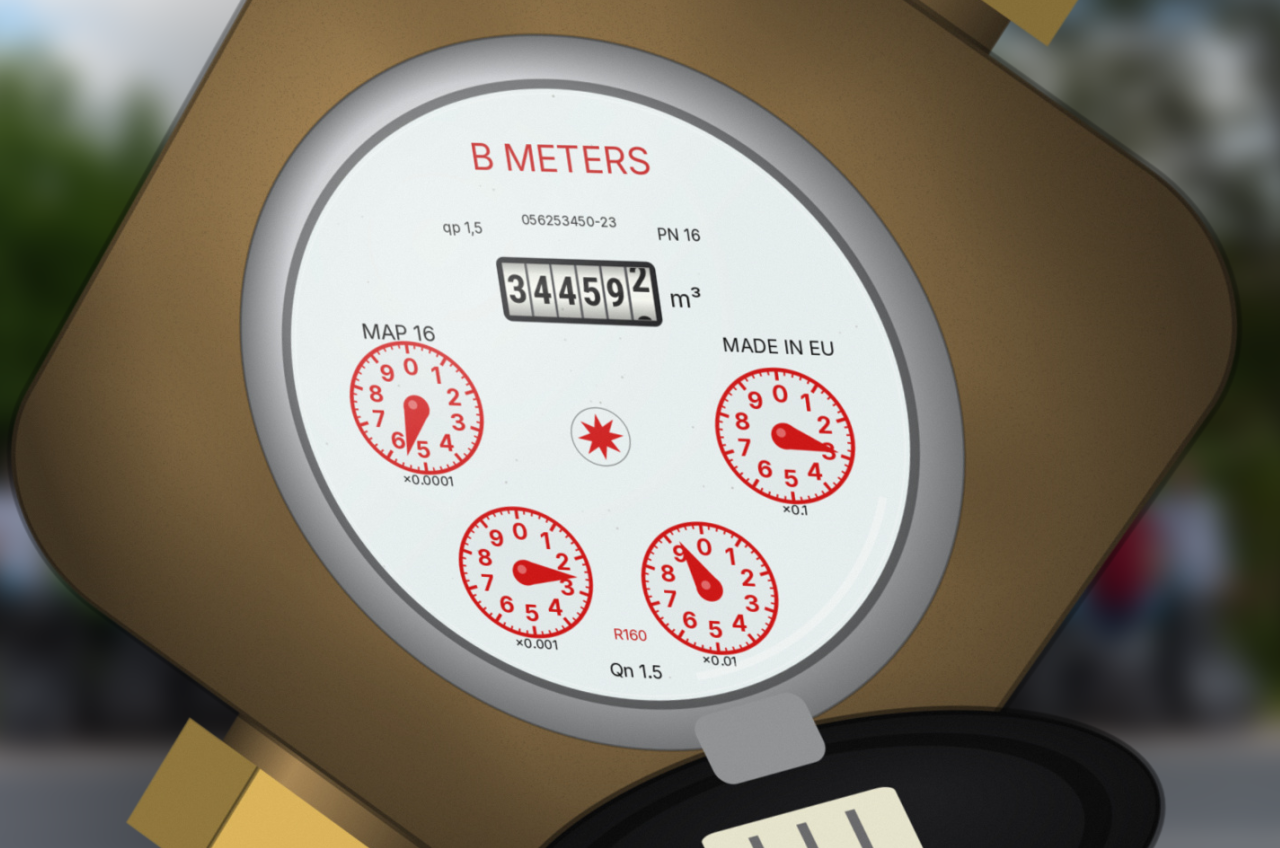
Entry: 344592.2925 (m³)
